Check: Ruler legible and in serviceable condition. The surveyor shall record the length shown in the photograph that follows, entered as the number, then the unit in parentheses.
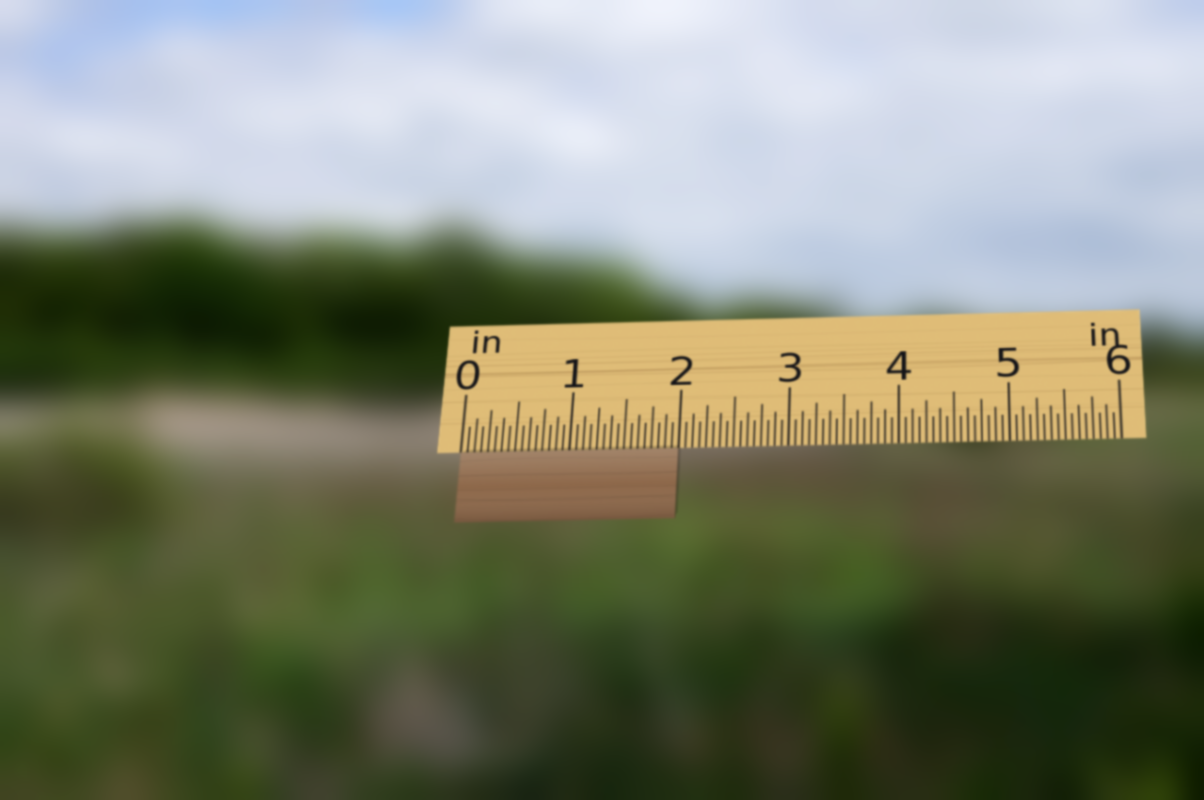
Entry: 2 (in)
